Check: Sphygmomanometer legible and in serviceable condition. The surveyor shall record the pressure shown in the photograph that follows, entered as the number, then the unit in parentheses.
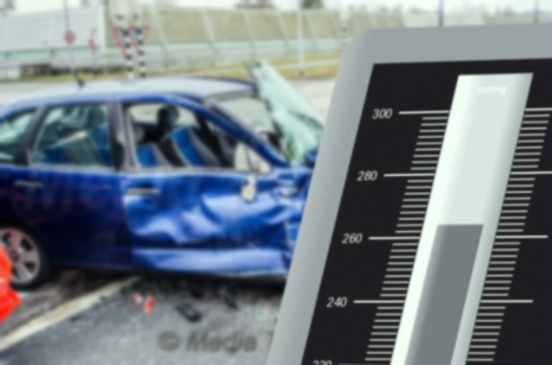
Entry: 264 (mmHg)
